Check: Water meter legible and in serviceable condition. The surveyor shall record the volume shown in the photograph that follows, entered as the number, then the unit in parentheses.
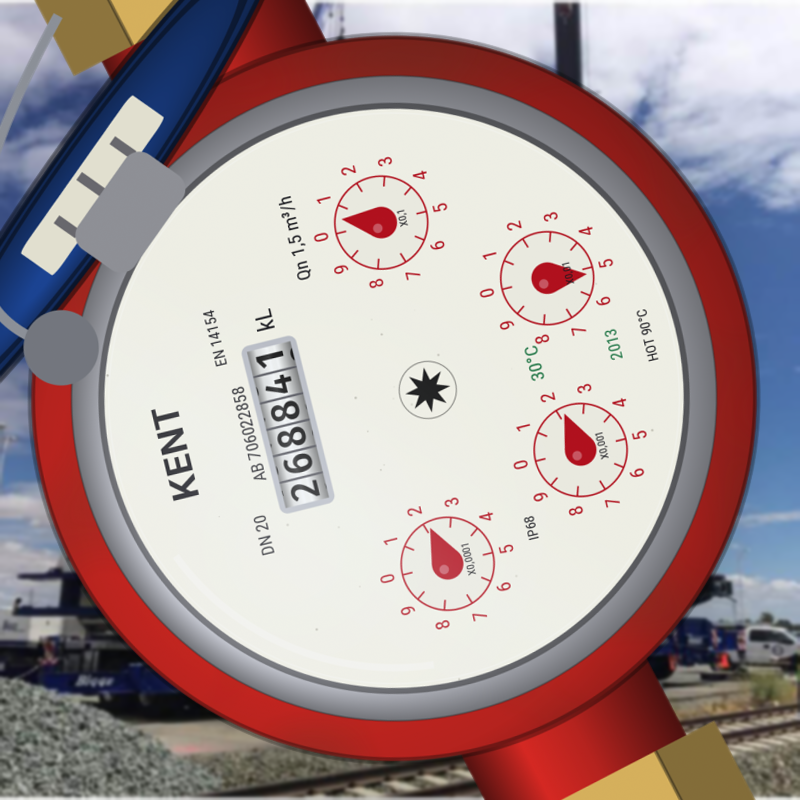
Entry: 268841.0522 (kL)
